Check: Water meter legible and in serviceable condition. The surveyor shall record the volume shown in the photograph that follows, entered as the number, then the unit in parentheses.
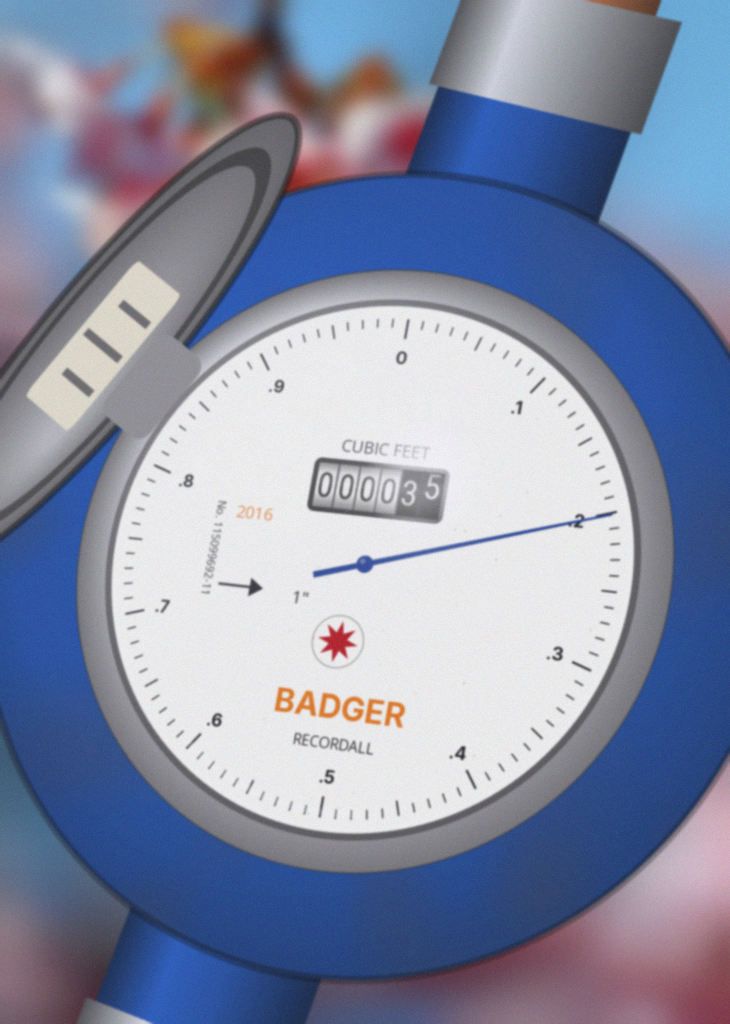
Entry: 35.20 (ft³)
